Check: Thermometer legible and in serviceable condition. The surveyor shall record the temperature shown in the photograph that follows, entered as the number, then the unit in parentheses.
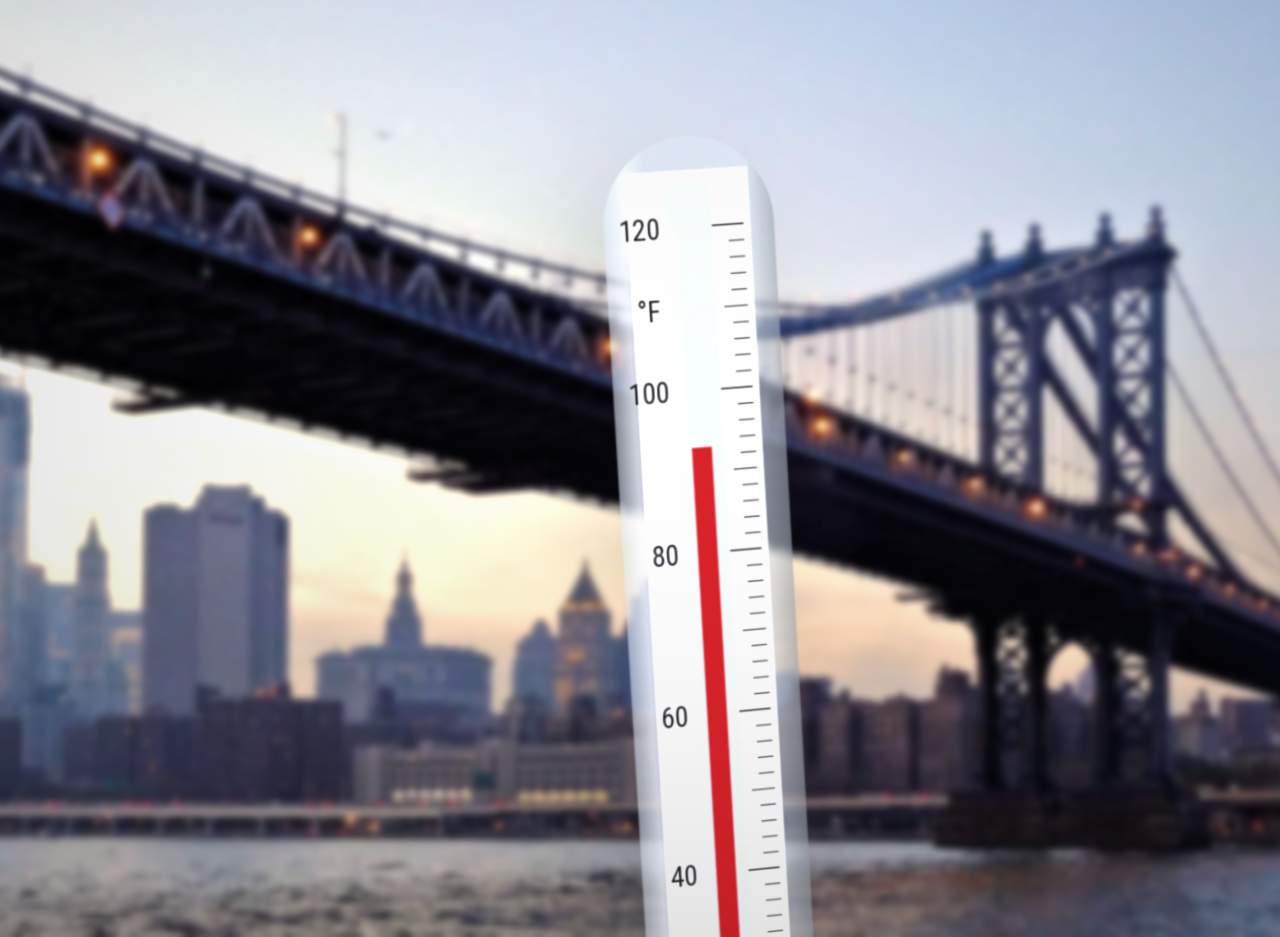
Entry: 93 (°F)
